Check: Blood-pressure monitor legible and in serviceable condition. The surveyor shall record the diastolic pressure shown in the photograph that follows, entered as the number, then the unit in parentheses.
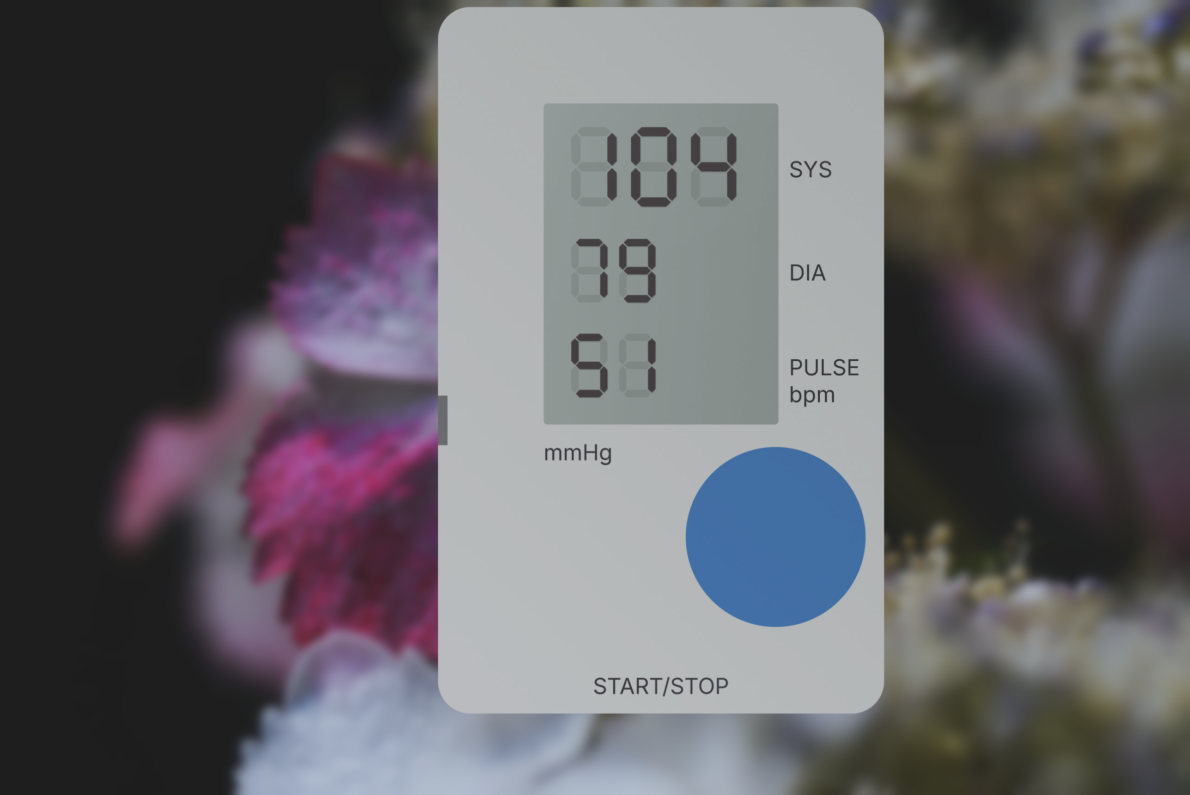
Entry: 79 (mmHg)
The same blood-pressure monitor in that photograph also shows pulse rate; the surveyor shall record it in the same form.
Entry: 51 (bpm)
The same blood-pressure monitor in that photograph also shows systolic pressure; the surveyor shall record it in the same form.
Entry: 104 (mmHg)
